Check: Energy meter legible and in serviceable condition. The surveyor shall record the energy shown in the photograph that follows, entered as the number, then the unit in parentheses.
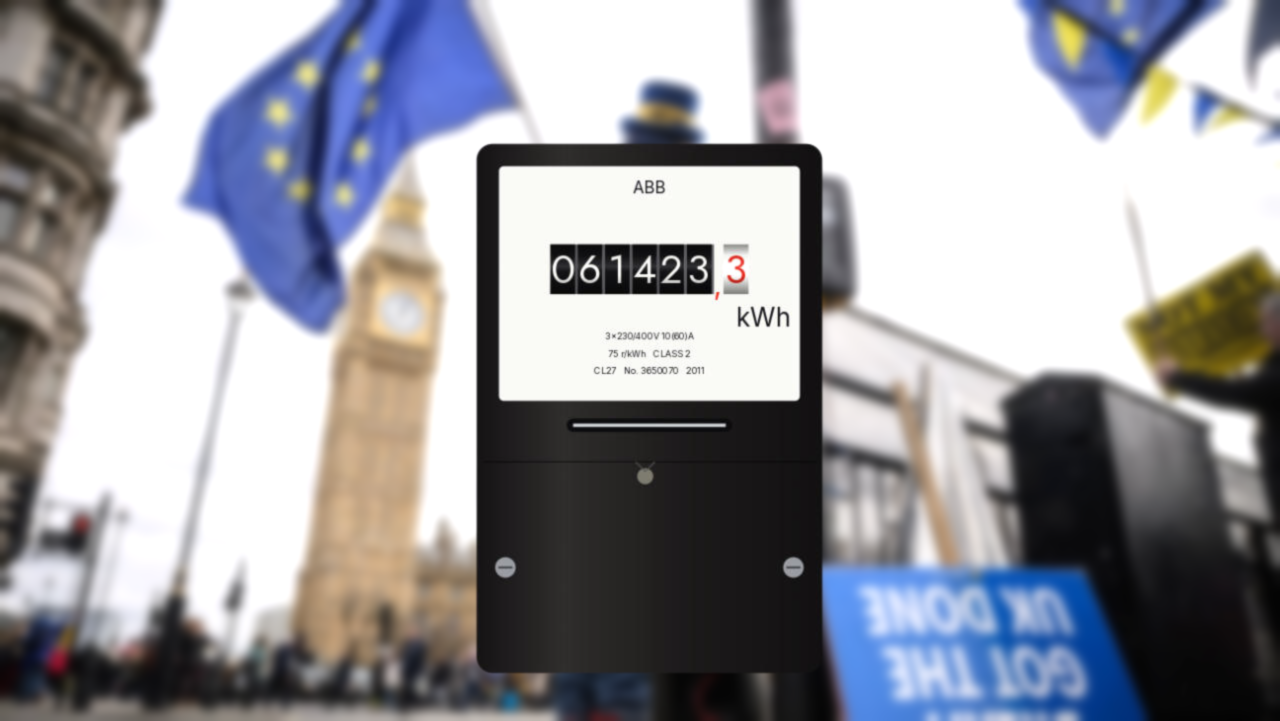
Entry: 61423.3 (kWh)
